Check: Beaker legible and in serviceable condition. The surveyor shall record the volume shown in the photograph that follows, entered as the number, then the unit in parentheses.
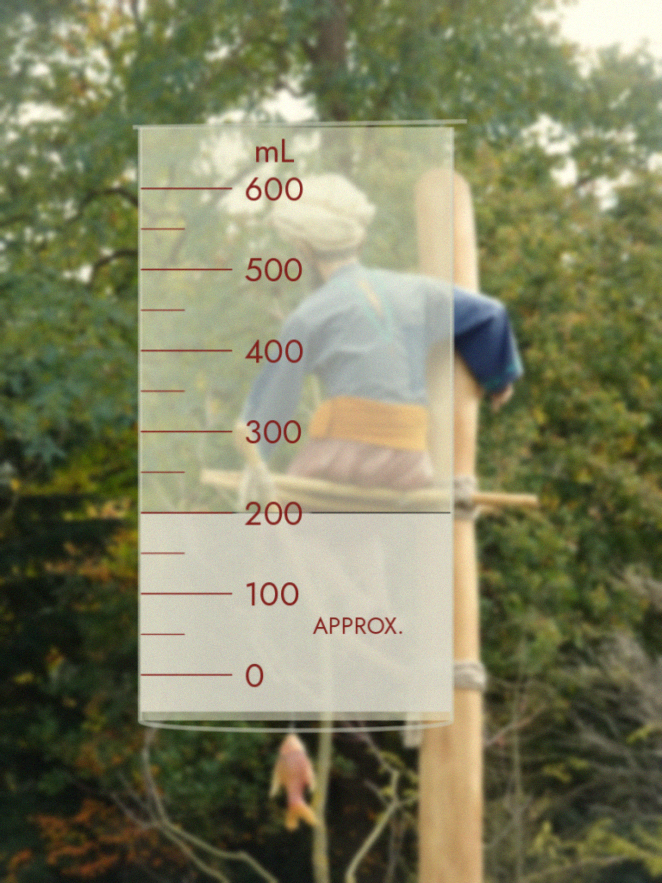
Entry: 200 (mL)
